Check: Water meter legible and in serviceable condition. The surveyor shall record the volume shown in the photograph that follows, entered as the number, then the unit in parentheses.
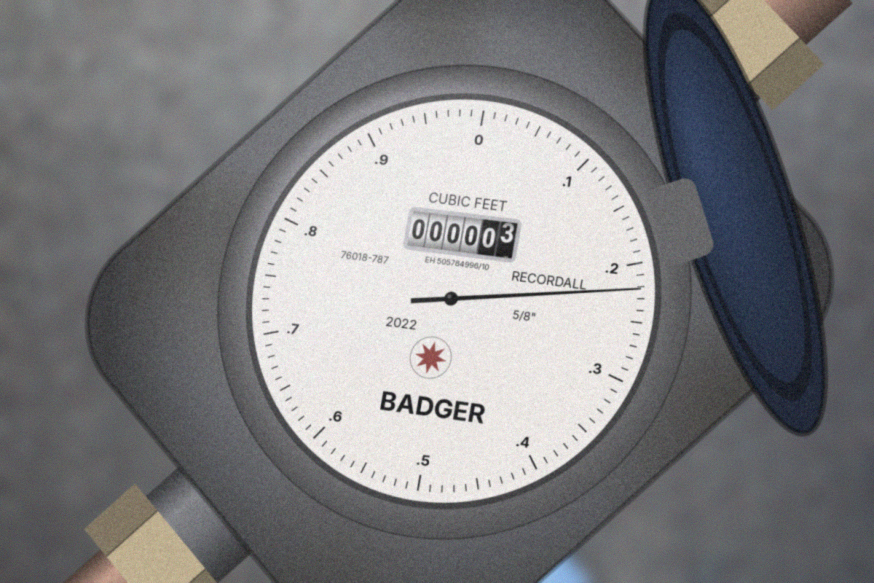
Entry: 3.22 (ft³)
